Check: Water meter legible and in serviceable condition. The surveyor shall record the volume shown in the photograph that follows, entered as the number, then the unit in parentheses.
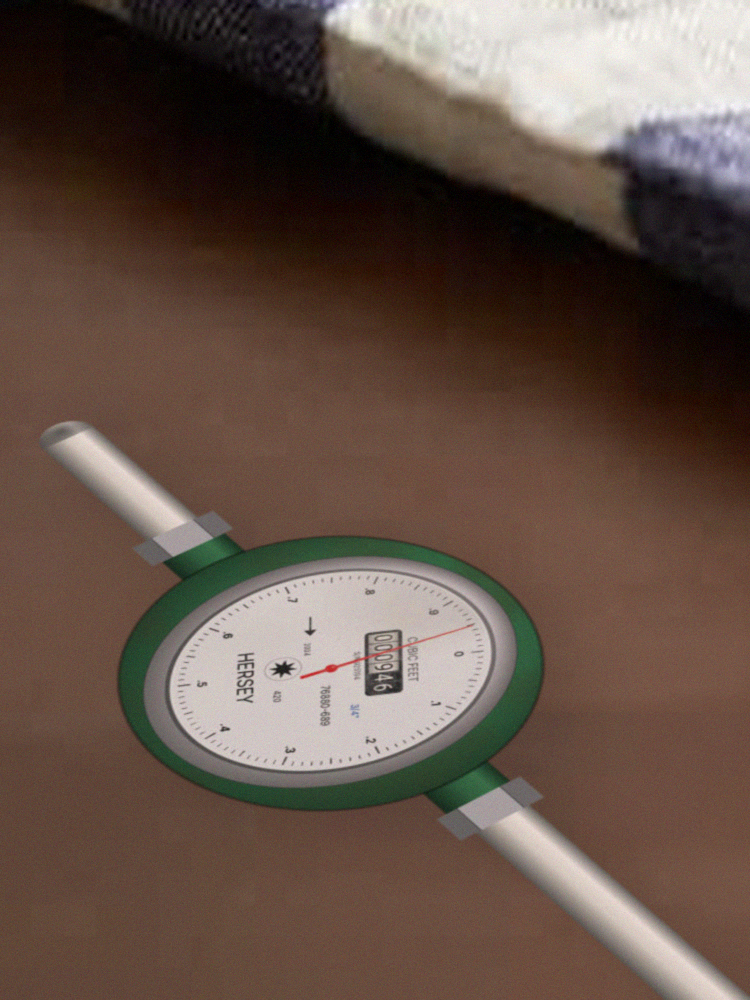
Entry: 945.95 (ft³)
